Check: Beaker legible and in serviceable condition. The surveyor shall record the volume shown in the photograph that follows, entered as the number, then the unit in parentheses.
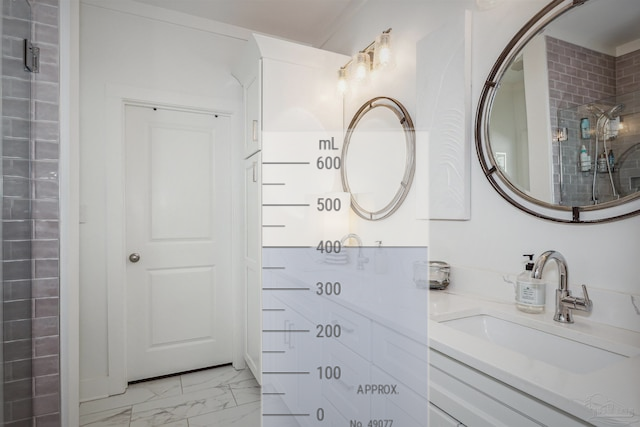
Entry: 400 (mL)
